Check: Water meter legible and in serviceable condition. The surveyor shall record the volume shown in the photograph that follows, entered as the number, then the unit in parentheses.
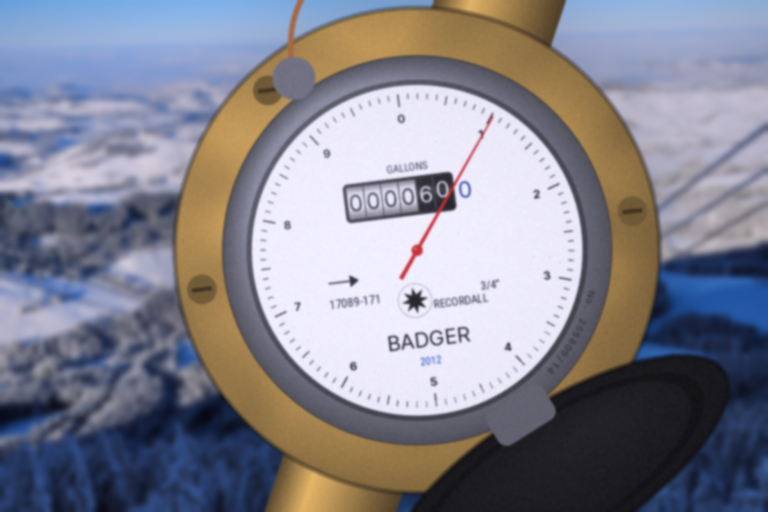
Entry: 601.0 (gal)
